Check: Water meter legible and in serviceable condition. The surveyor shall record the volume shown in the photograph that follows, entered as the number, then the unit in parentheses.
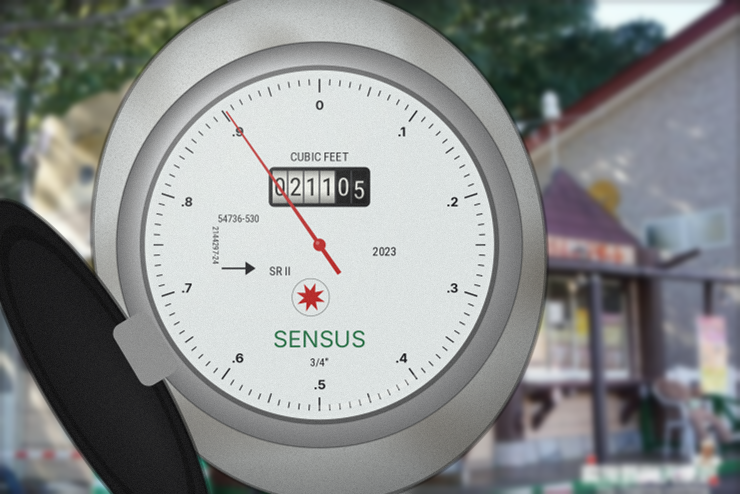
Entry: 21104.90 (ft³)
